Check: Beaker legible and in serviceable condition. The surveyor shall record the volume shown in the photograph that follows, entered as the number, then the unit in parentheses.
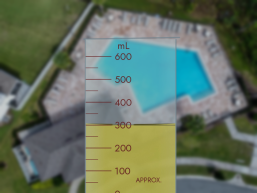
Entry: 300 (mL)
